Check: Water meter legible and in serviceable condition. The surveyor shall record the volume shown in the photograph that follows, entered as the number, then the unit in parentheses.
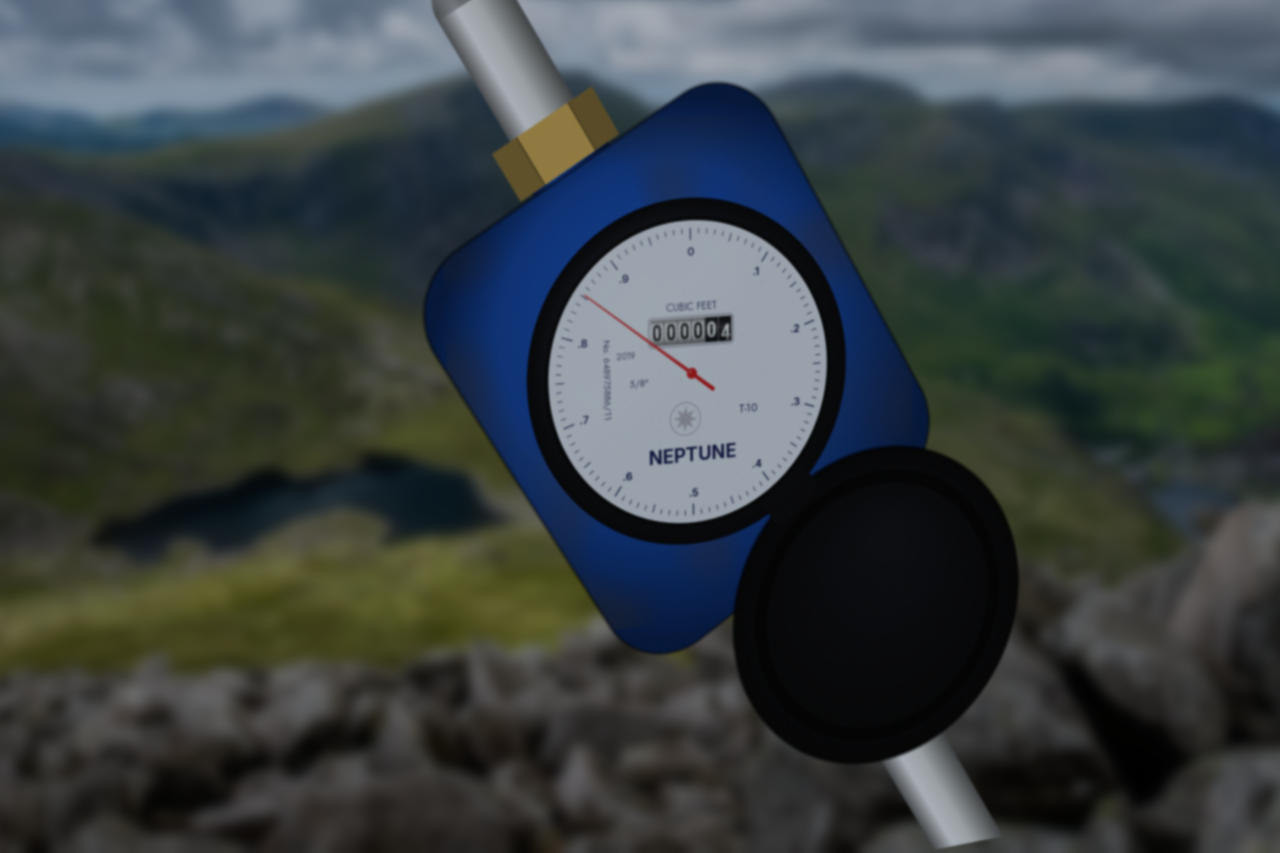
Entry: 3.85 (ft³)
